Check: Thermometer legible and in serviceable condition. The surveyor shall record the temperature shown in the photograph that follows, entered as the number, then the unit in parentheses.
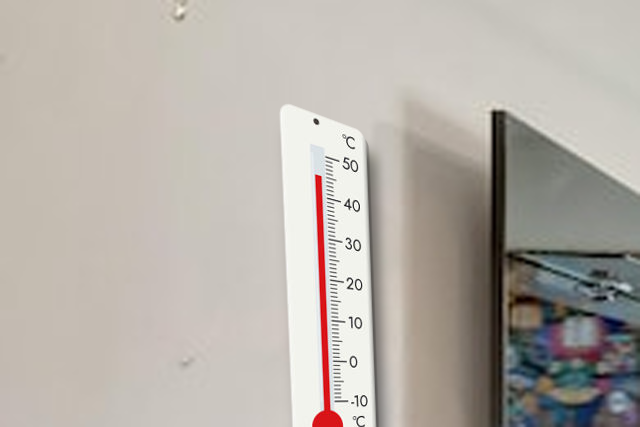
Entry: 45 (°C)
